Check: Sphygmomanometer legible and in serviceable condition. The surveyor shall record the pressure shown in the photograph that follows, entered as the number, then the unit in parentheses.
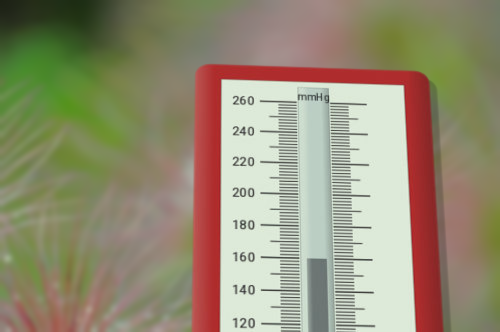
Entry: 160 (mmHg)
